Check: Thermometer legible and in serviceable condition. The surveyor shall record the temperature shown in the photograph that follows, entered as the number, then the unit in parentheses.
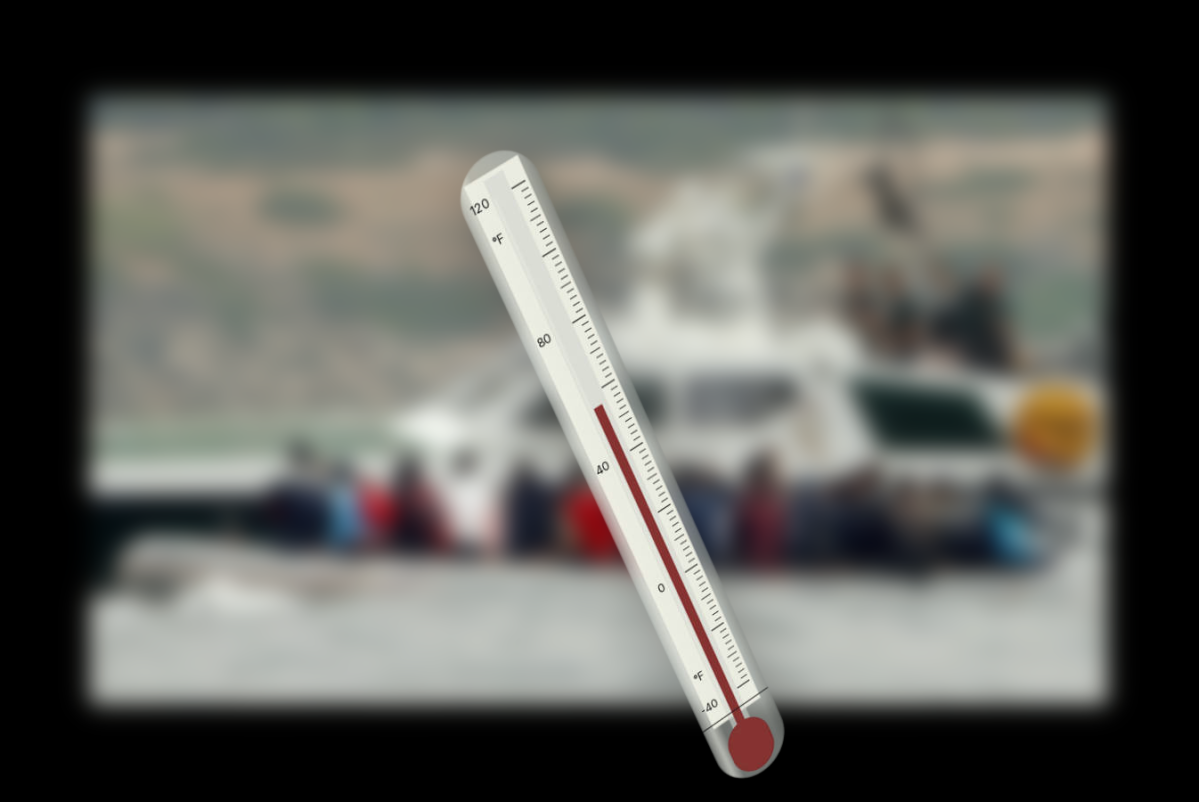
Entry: 56 (°F)
